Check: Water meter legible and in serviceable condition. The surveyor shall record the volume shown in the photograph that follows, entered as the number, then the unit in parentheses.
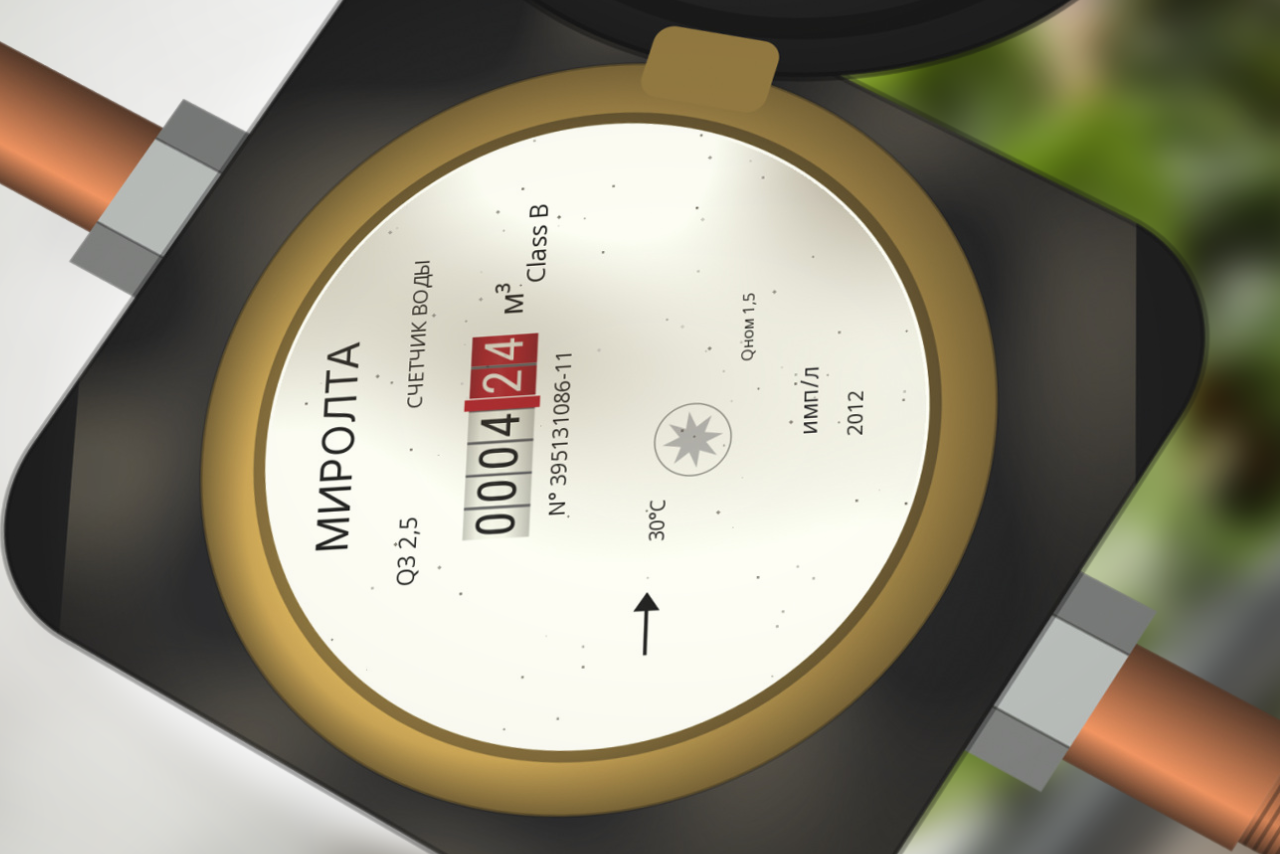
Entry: 4.24 (m³)
